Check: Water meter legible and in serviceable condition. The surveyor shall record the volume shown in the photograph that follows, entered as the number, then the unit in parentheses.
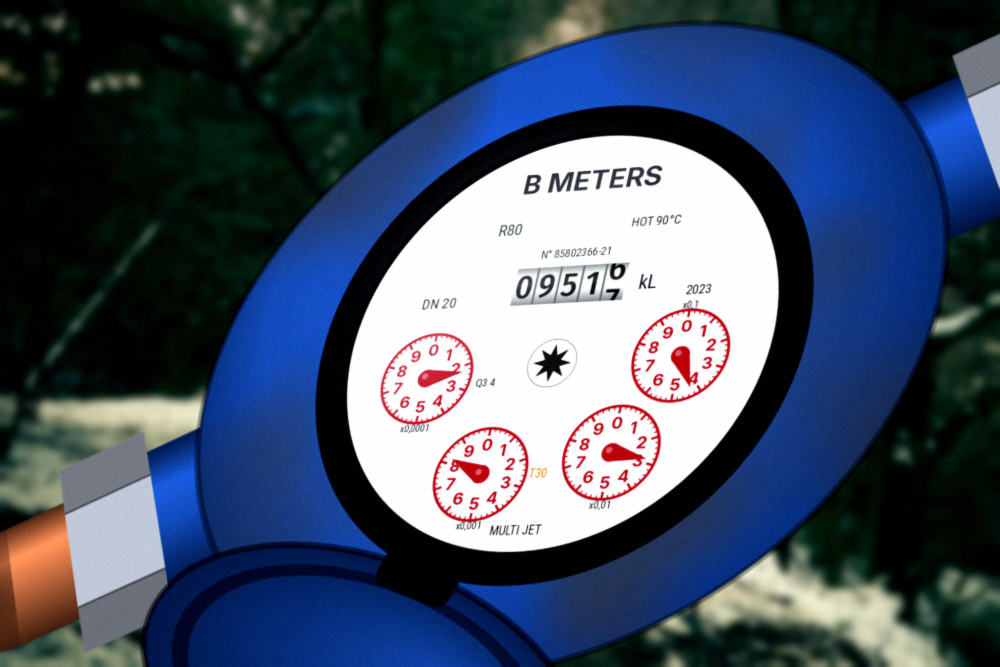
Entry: 9516.4282 (kL)
